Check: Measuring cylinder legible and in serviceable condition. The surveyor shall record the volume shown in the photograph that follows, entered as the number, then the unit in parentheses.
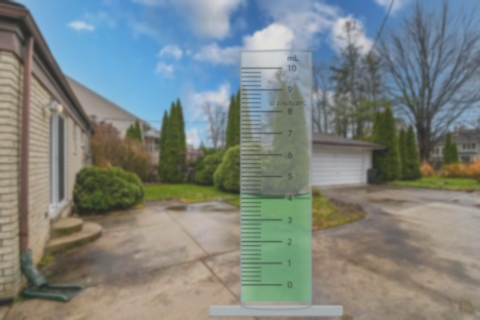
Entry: 4 (mL)
